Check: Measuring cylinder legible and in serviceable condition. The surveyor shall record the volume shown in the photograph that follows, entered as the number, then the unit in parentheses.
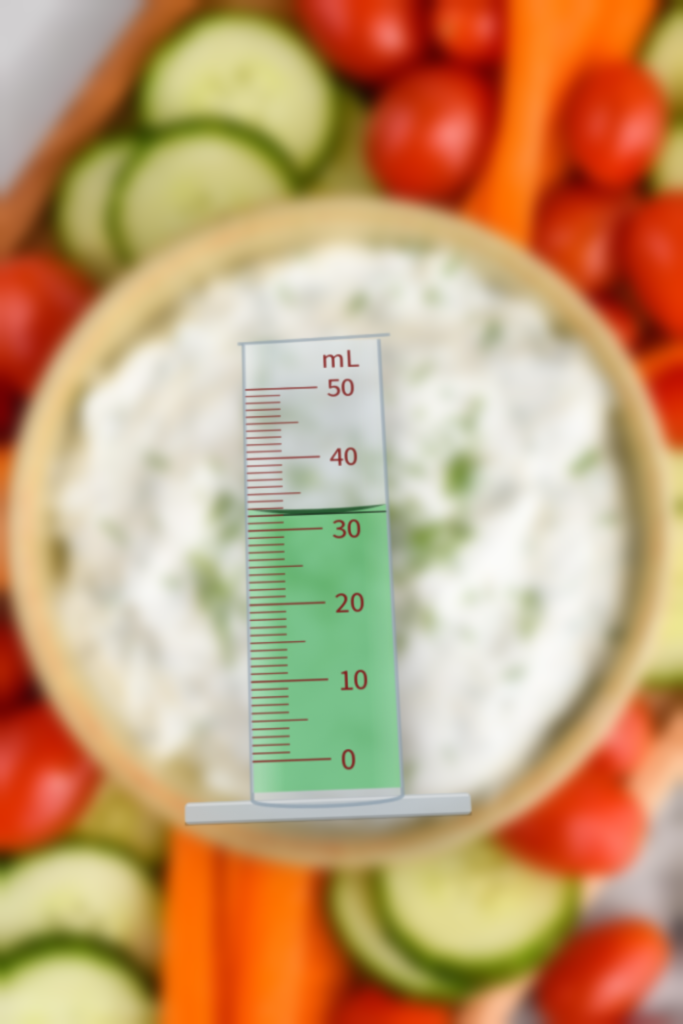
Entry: 32 (mL)
